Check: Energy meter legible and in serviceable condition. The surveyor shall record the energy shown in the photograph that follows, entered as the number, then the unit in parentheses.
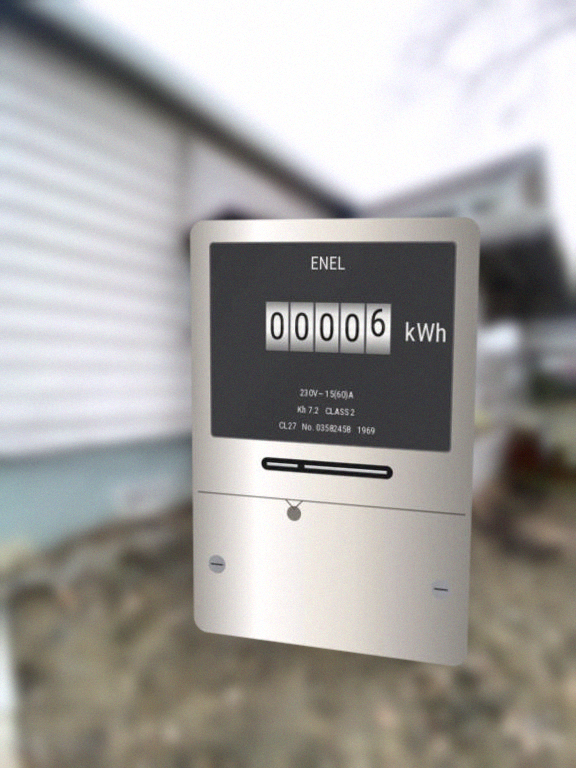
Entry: 6 (kWh)
